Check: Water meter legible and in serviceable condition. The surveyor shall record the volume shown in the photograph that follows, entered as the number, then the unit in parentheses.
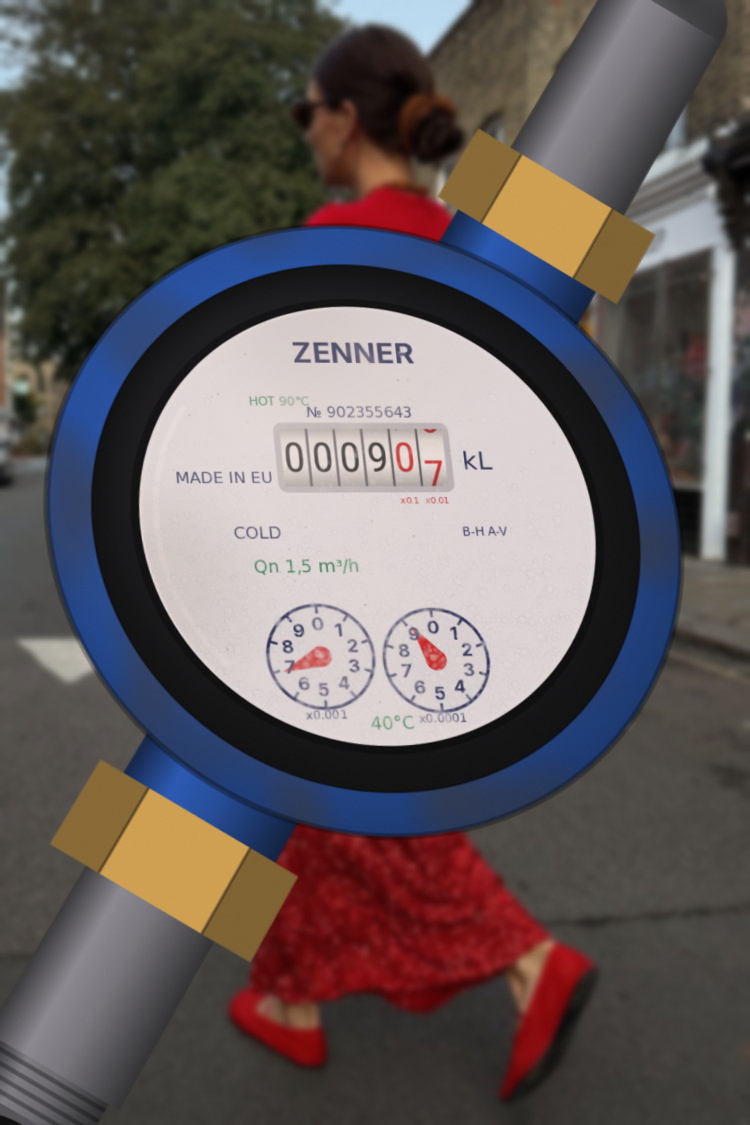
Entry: 9.0669 (kL)
